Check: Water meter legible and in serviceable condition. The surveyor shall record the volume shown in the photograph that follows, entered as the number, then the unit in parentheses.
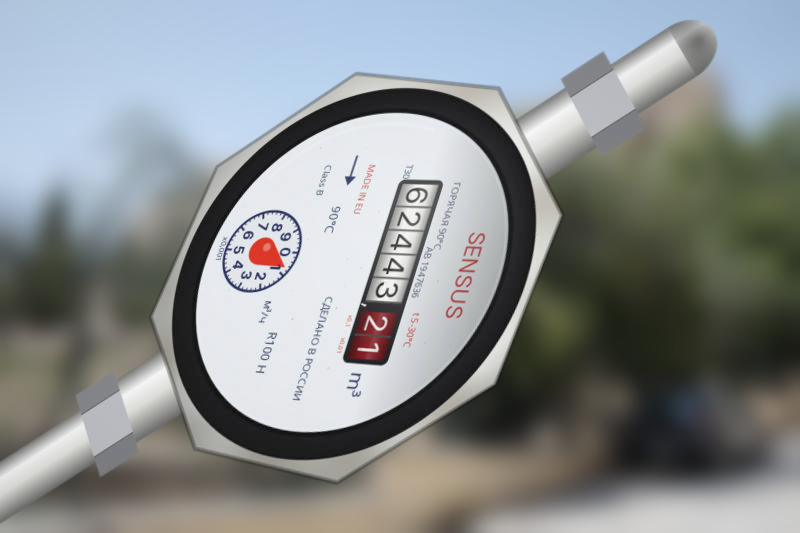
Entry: 62443.210 (m³)
